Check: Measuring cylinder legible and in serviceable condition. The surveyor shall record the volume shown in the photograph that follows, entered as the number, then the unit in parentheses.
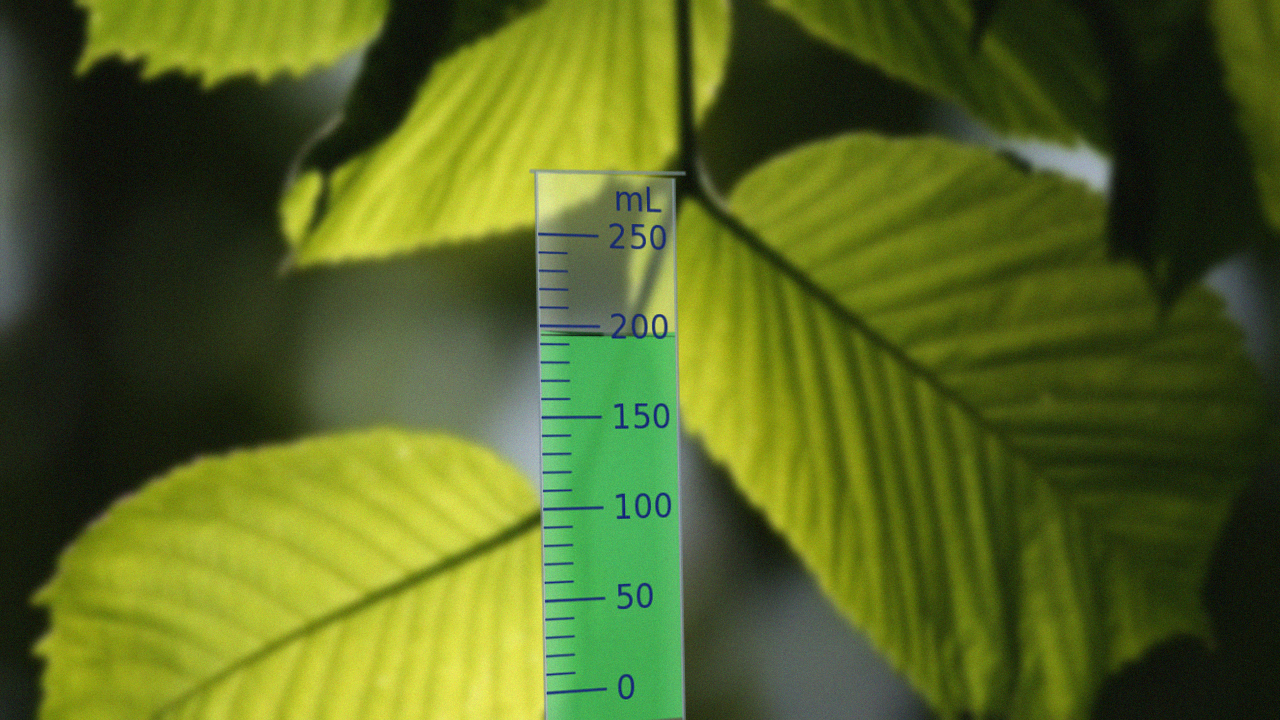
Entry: 195 (mL)
